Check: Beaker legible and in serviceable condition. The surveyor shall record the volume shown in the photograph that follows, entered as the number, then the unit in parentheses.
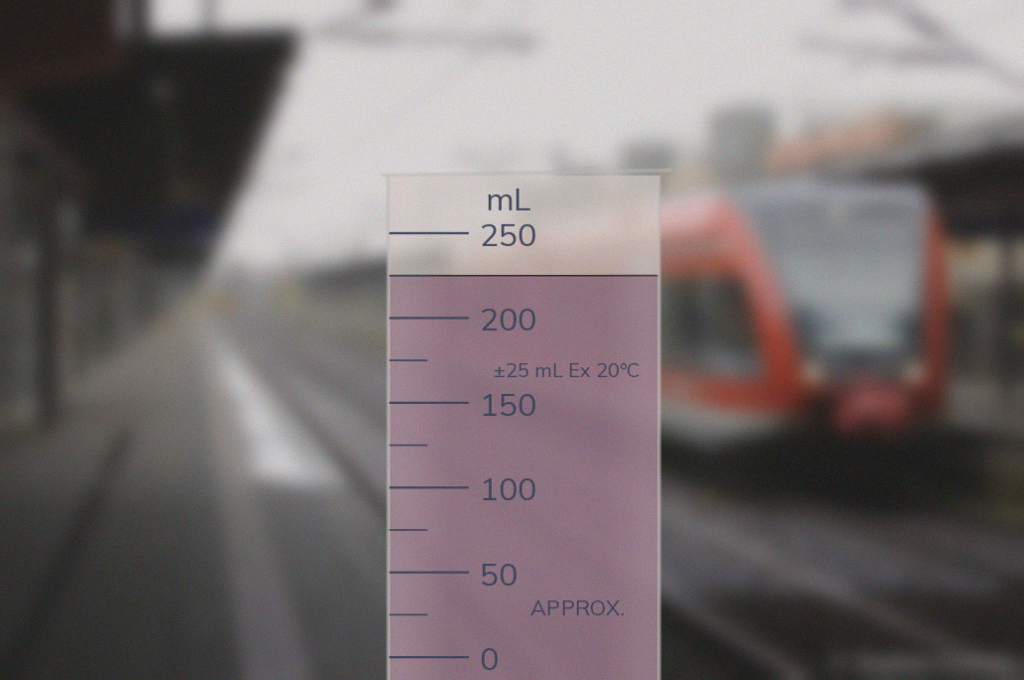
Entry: 225 (mL)
